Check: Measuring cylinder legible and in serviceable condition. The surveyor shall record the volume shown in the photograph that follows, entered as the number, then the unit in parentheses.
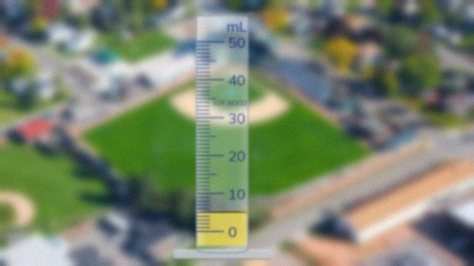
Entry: 5 (mL)
